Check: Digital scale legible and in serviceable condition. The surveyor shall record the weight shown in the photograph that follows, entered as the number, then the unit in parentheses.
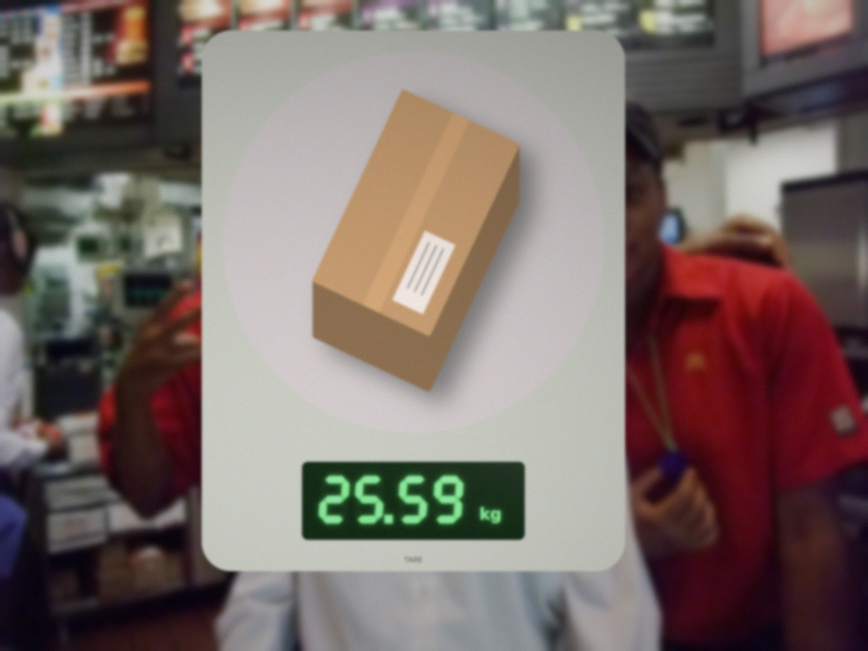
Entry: 25.59 (kg)
